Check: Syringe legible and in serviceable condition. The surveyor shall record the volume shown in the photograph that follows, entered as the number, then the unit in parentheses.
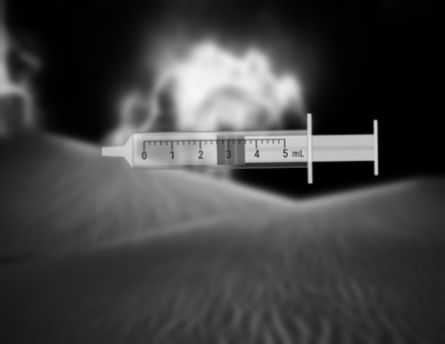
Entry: 2.6 (mL)
